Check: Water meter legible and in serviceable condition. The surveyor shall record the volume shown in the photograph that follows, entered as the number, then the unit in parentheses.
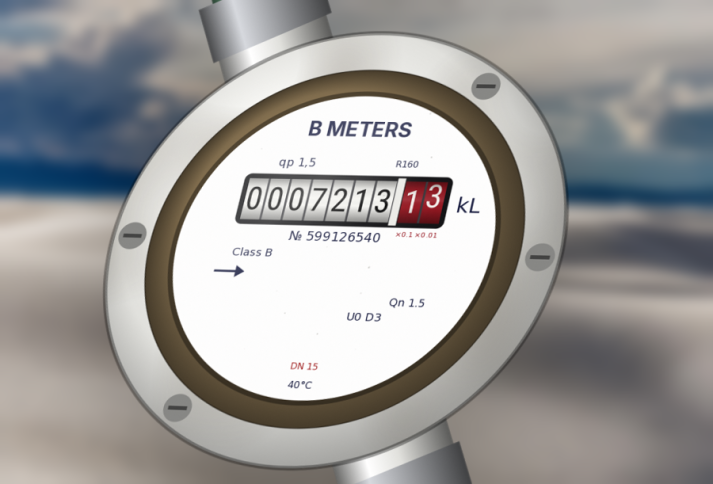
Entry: 7213.13 (kL)
